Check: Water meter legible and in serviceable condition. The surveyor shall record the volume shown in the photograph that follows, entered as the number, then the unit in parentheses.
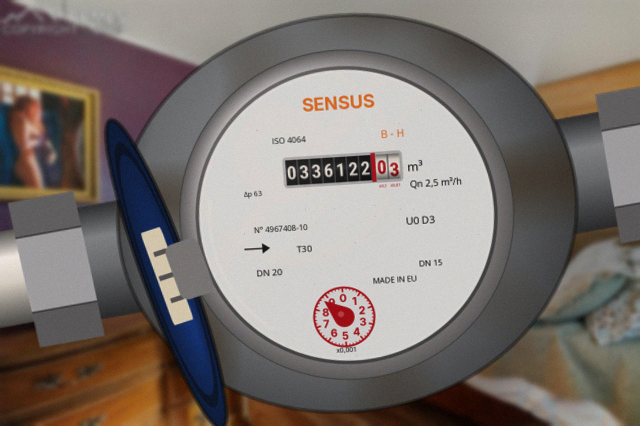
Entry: 336122.028 (m³)
